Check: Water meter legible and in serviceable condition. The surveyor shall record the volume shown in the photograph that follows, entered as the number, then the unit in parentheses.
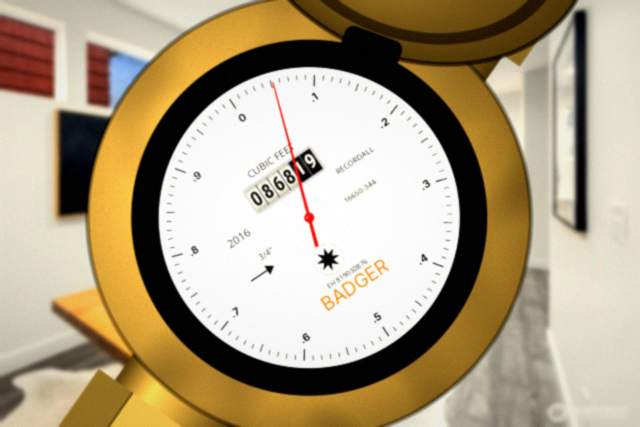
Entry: 86819.05 (ft³)
